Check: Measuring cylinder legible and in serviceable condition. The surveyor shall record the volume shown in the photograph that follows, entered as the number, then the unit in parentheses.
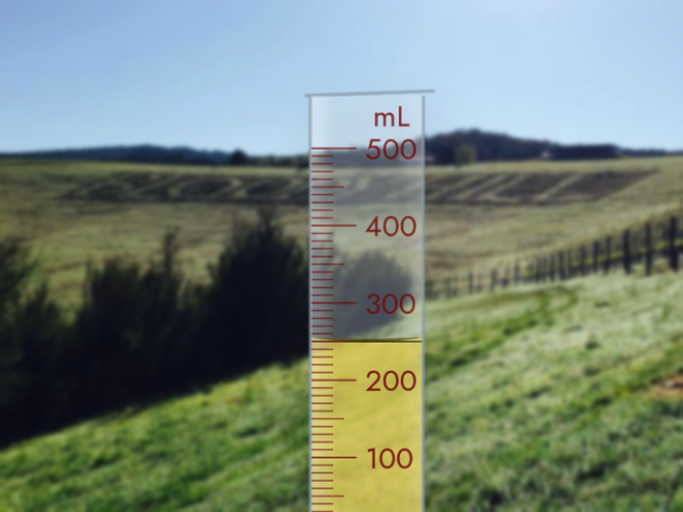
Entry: 250 (mL)
